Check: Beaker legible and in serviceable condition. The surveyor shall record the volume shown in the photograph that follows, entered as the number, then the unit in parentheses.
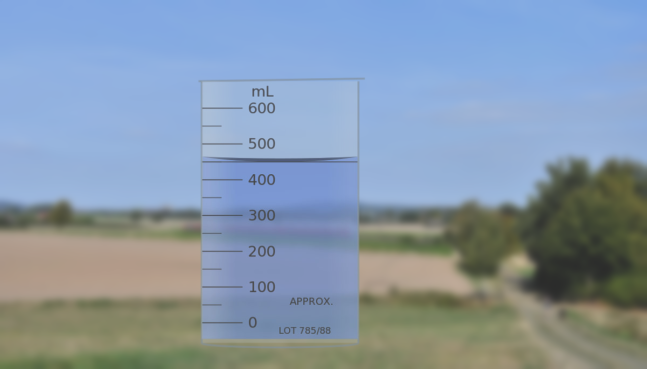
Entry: 450 (mL)
